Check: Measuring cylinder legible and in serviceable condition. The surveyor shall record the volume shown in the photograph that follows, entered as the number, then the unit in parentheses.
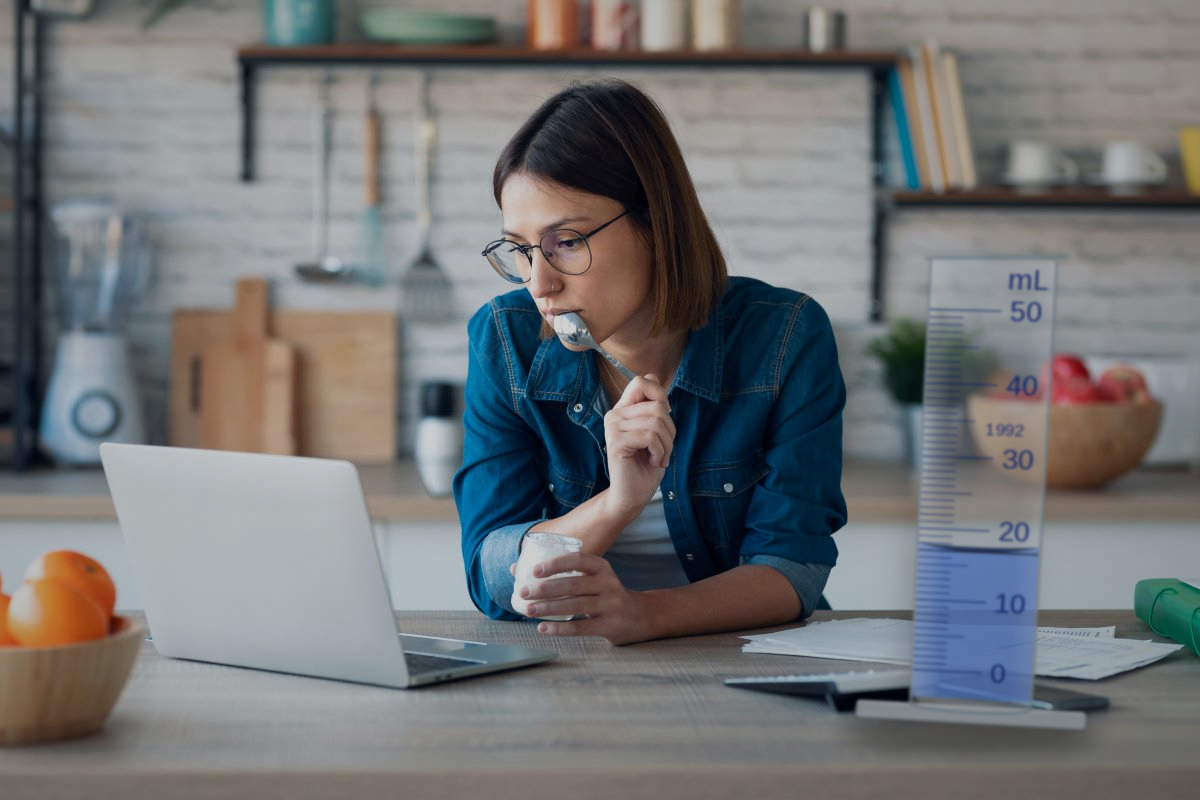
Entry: 17 (mL)
